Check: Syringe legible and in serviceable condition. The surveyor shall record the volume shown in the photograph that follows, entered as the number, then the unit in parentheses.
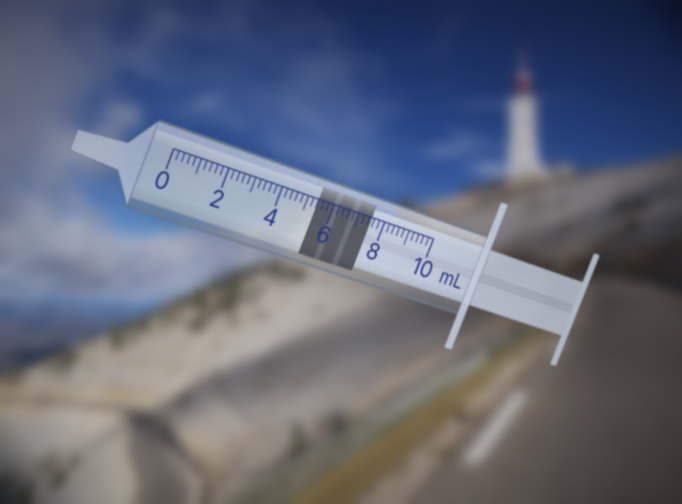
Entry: 5.4 (mL)
